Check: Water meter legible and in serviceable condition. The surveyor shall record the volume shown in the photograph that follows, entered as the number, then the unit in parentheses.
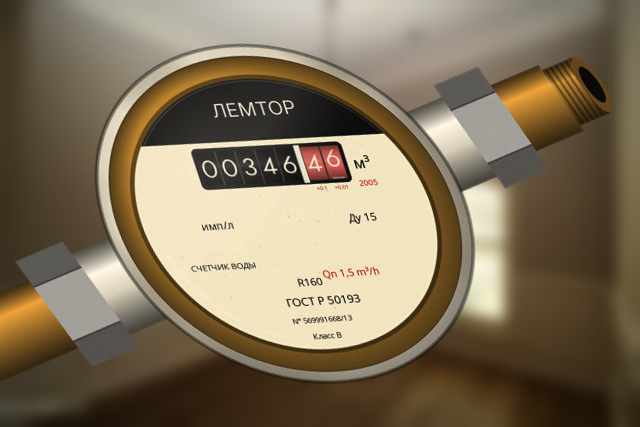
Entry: 346.46 (m³)
